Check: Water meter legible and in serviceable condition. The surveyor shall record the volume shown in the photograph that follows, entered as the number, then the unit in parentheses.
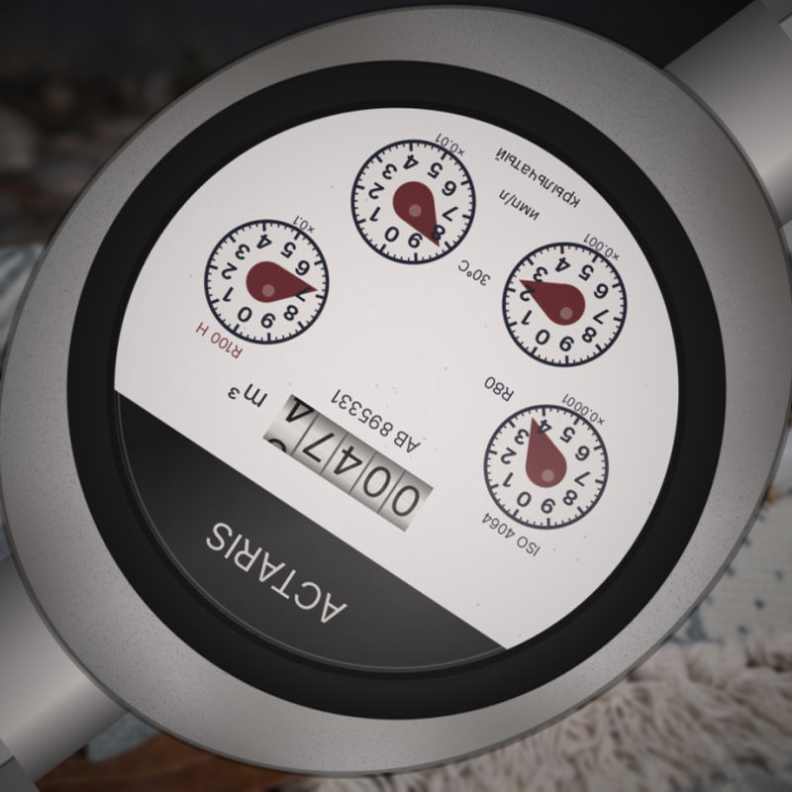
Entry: 473.6823 (m³)
